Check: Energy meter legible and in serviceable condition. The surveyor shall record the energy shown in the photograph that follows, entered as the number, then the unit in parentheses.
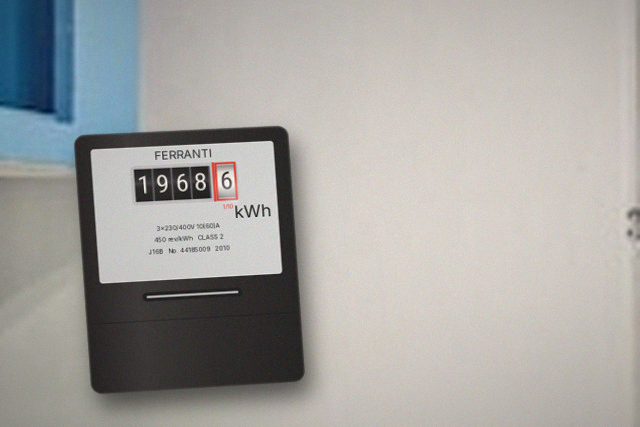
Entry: 1968.6 (kWh)
